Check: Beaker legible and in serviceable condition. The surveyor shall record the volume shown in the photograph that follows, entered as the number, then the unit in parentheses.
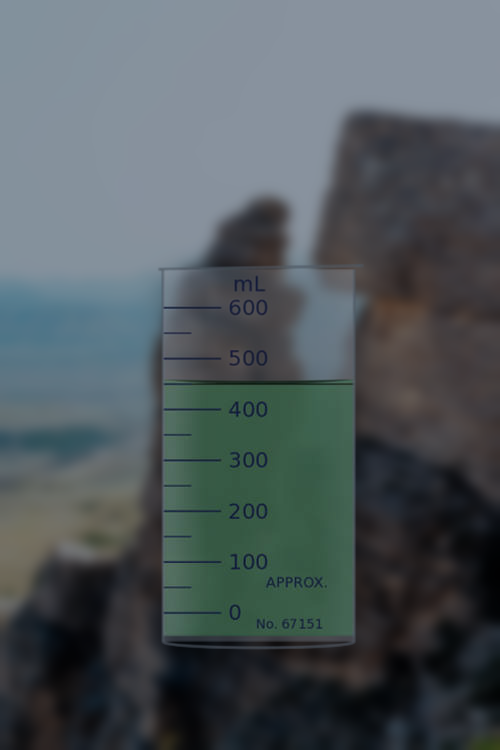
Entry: 450 (mL)
